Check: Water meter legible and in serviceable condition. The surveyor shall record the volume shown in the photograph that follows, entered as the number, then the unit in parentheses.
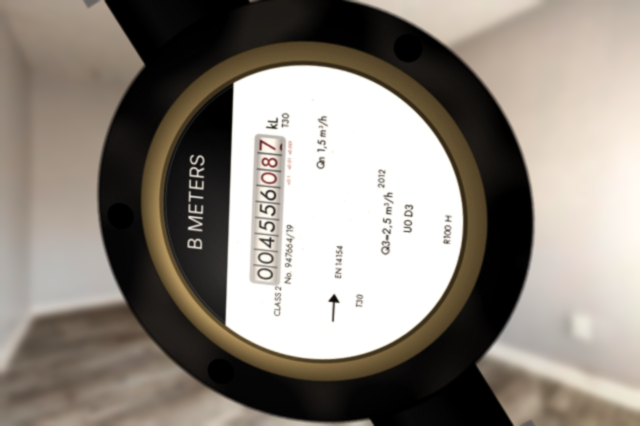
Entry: 4556.087 (kL)
